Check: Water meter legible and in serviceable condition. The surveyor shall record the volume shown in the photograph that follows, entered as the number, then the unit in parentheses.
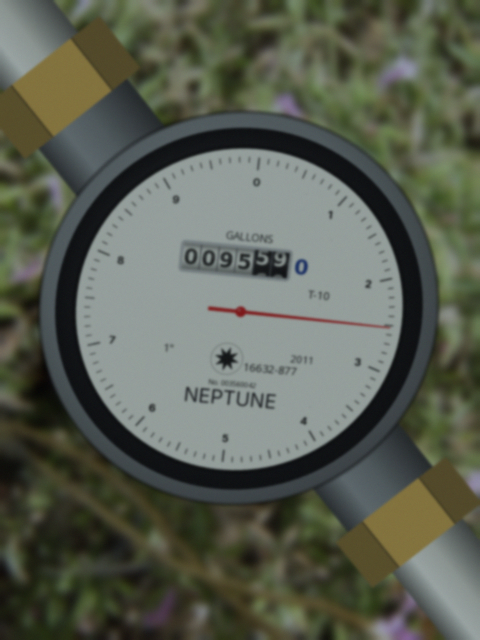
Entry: 95592.5 (gal)
